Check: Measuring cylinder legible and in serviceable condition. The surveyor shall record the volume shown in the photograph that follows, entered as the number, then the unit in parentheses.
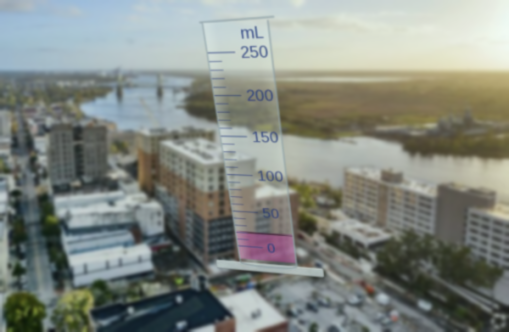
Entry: 20 (mL)
